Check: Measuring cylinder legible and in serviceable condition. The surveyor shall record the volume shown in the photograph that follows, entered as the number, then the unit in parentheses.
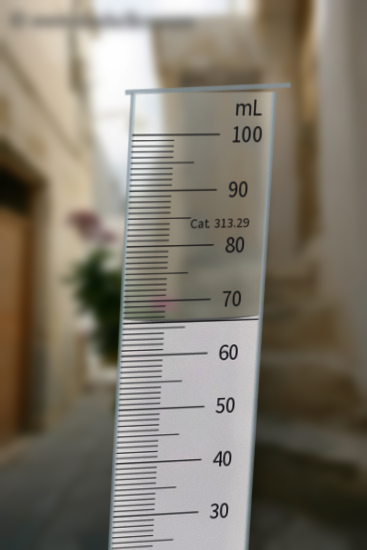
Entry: 66 (mL)
